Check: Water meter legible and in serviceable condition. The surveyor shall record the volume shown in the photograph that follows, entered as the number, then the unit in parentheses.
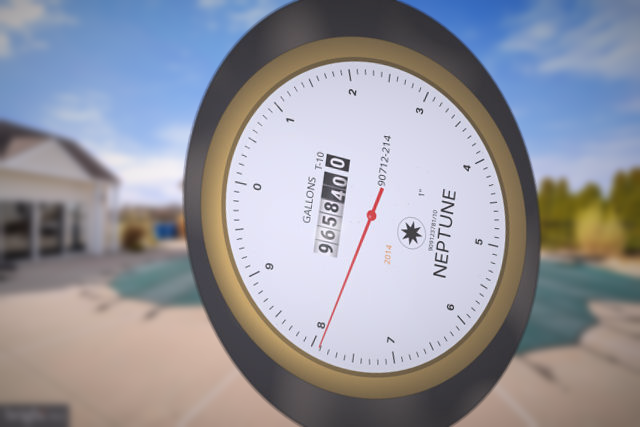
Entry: 9658397.9 (gal)
